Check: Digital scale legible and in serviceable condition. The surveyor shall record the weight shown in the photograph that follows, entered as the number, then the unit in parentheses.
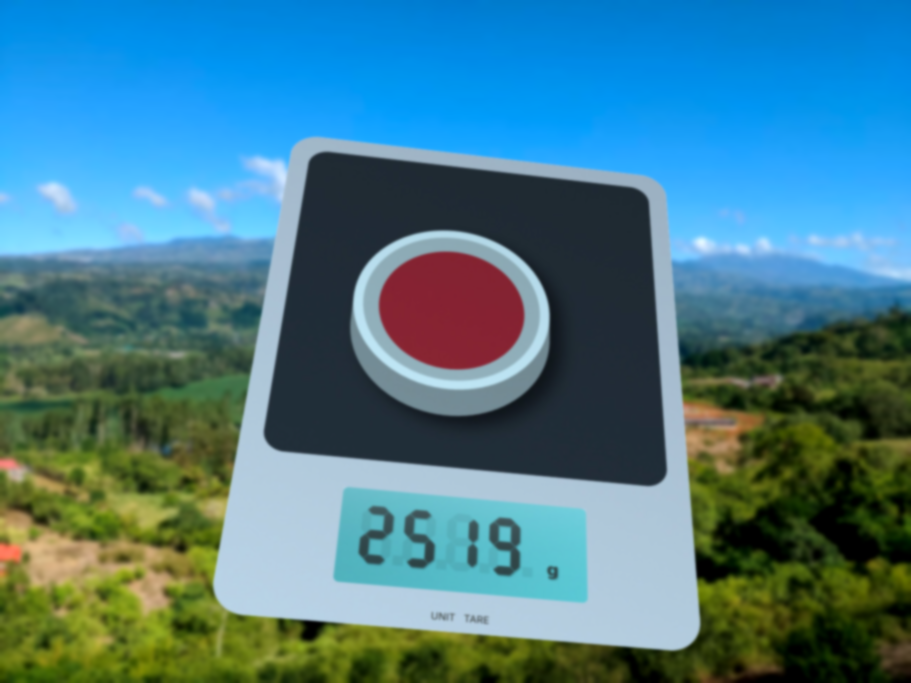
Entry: 2519 (g)
